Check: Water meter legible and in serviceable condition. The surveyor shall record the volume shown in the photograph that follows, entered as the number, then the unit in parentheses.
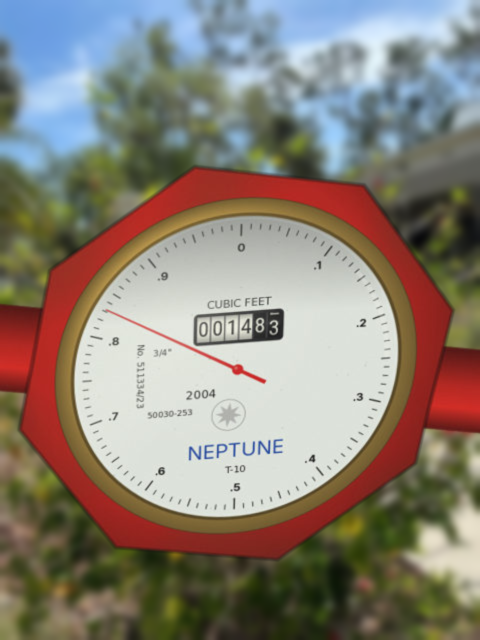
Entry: 1482.83 (ft³)
